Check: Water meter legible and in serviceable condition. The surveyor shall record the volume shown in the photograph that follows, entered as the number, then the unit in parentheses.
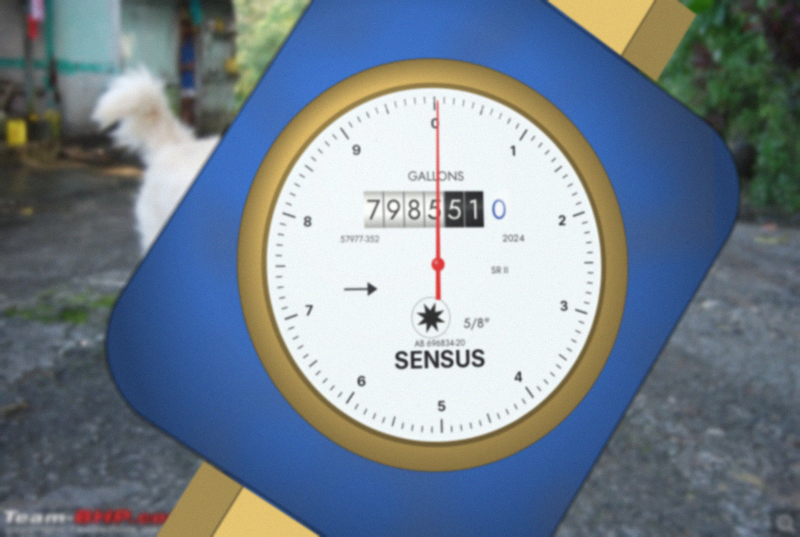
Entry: 7985510.0 (gal)
